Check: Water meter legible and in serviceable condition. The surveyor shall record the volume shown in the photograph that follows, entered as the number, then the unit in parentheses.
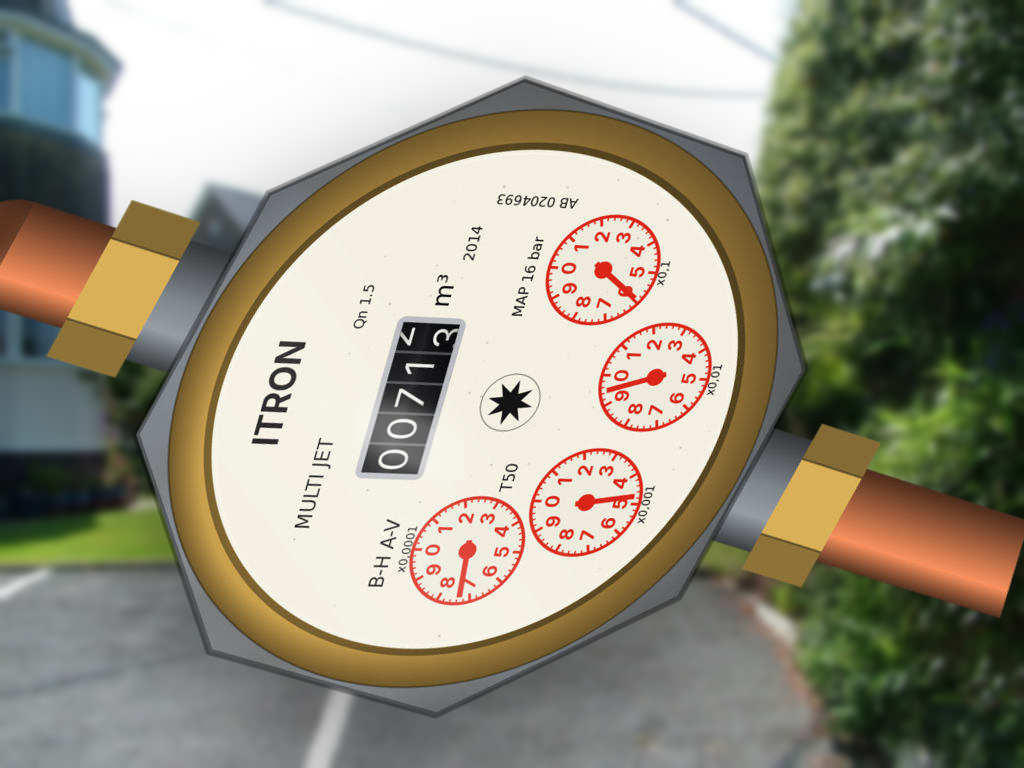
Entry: 712.5947 (m³)
